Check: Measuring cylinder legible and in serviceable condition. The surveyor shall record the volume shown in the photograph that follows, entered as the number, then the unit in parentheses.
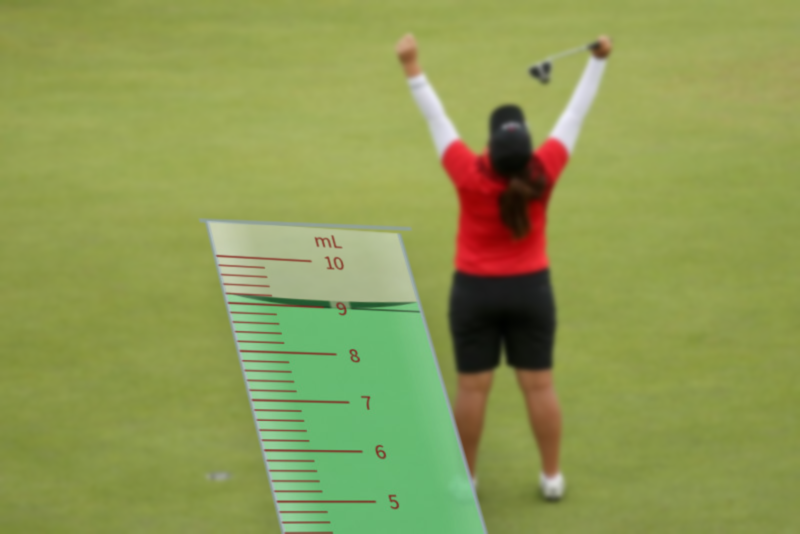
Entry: 9 (mL)
